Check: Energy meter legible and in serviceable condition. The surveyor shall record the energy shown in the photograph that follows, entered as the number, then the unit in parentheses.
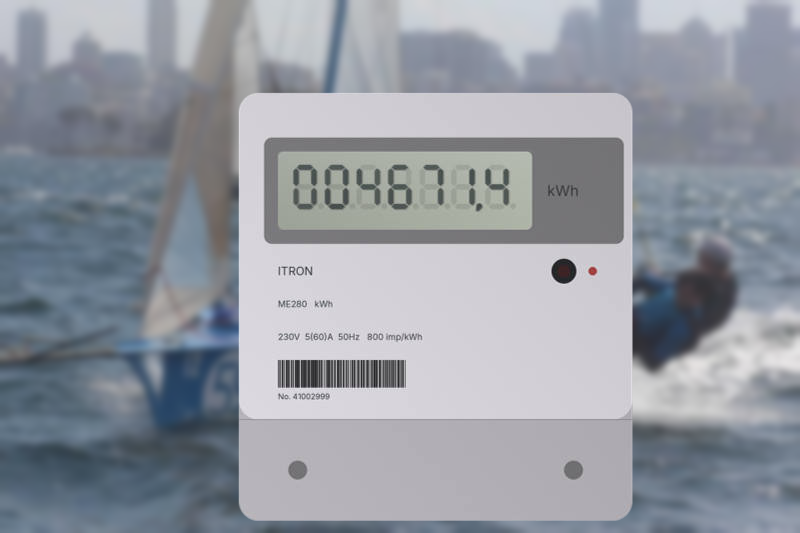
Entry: 4671.4 (kWh)
